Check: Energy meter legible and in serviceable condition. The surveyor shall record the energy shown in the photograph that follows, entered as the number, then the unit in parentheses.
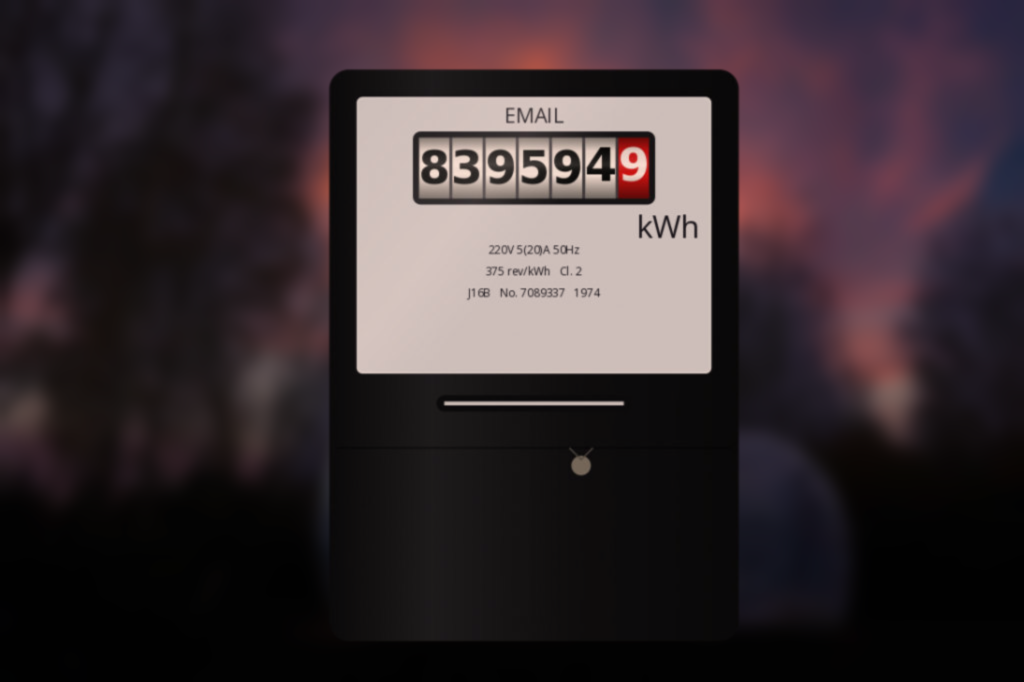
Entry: 839594.9 (kWh)
